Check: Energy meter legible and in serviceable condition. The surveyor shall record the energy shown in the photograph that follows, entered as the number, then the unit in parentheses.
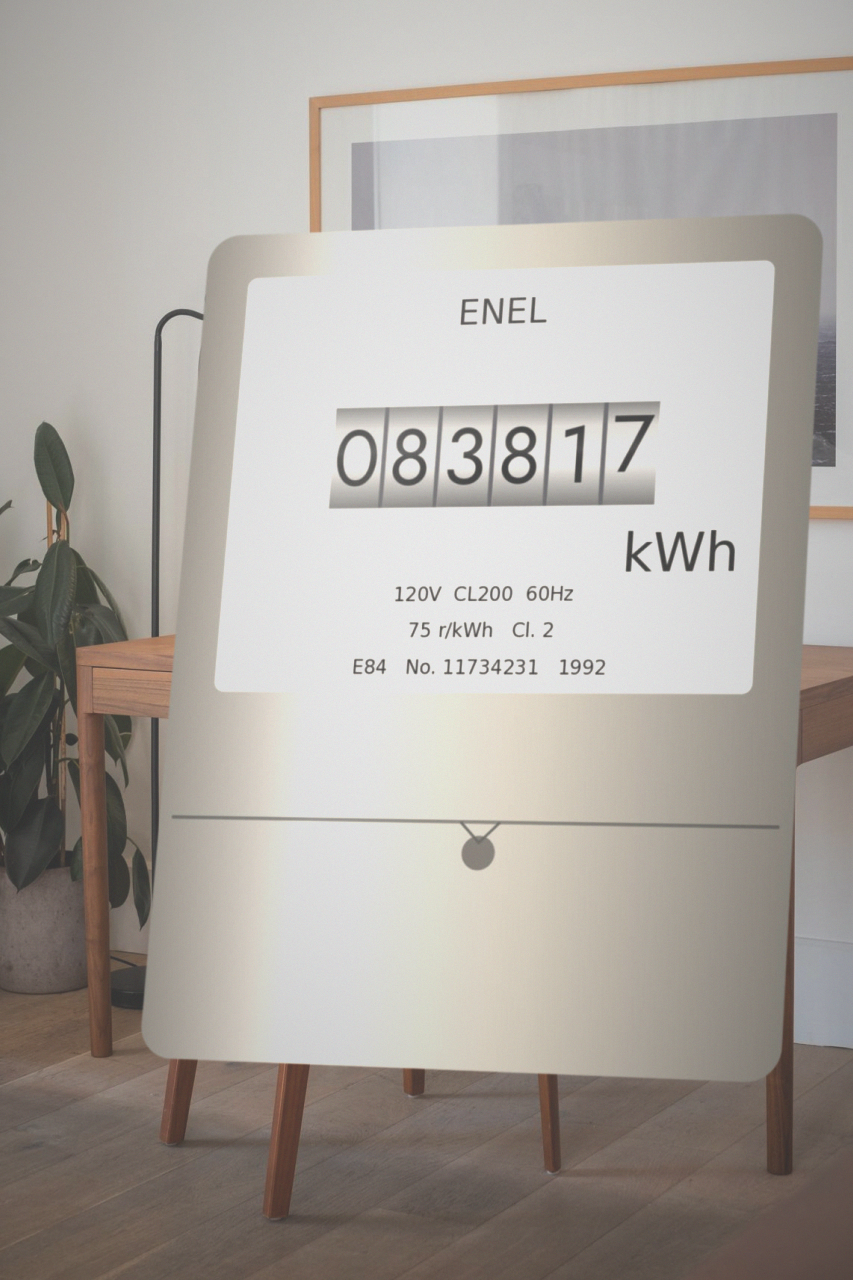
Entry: 83817 (kWh)
